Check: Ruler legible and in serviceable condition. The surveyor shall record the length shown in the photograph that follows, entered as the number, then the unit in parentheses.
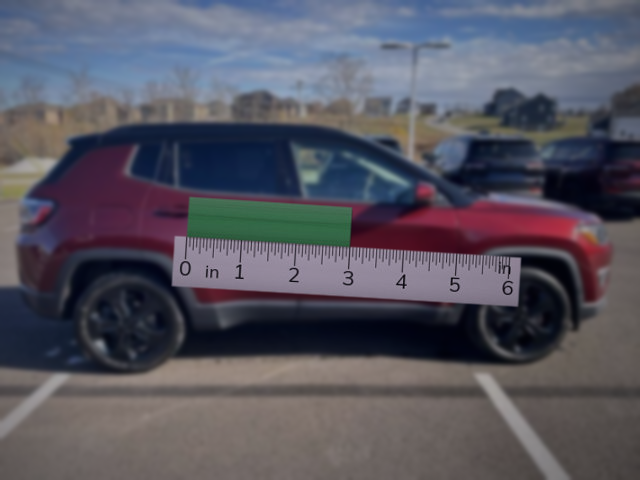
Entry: 3 (in)
